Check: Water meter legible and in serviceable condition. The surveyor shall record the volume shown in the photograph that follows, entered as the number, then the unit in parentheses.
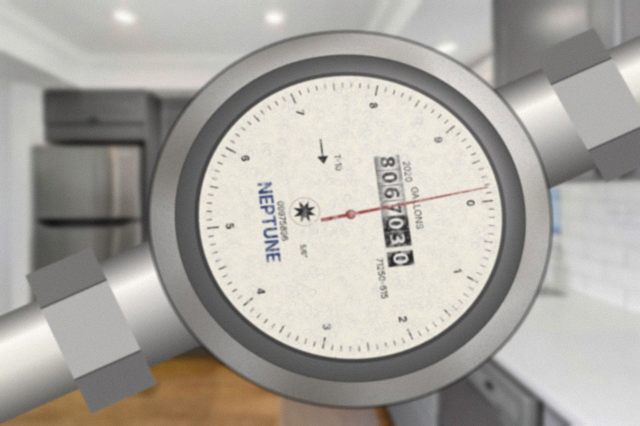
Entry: 8067029.8 (gal)
